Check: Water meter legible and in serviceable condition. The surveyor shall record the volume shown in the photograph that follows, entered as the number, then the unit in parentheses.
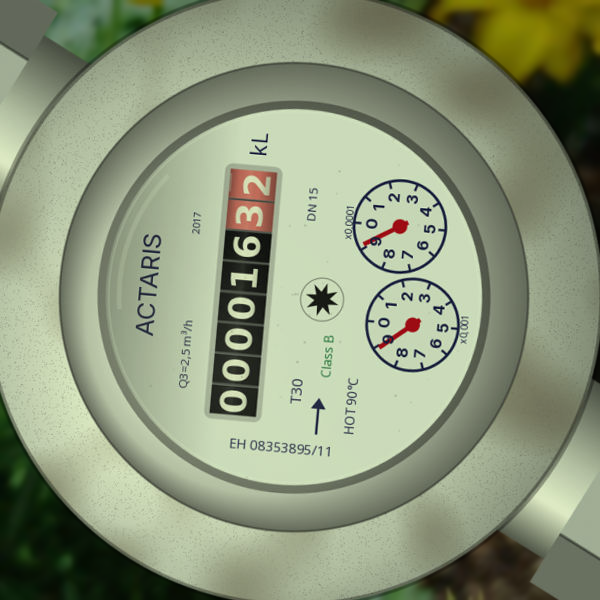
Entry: 16.3189 (kL)
